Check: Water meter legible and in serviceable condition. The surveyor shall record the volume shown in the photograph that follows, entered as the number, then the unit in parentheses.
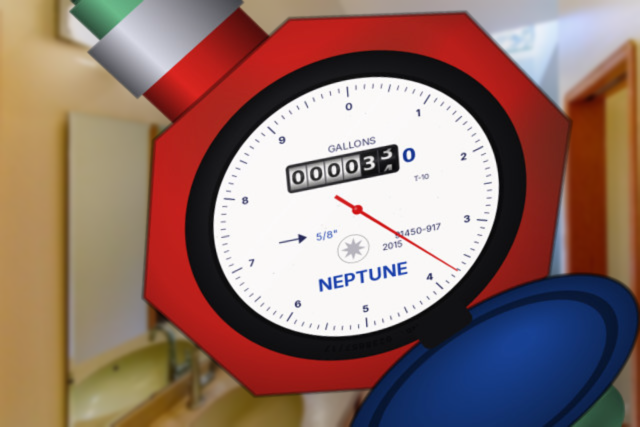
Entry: 333.7 (gal)
